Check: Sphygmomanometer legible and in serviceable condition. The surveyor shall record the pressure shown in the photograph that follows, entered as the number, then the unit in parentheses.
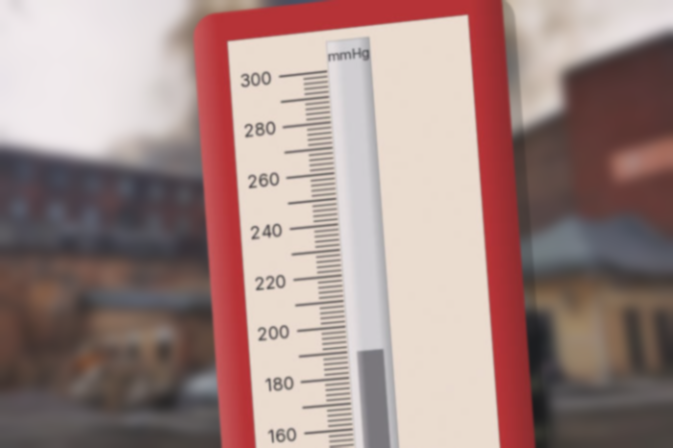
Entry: 190 (mmHg)
